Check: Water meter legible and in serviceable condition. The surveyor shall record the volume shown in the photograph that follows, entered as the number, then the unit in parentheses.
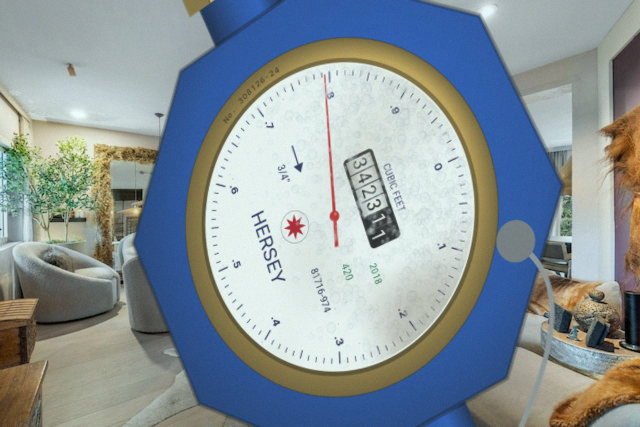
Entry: 342310.79 (ft³)
